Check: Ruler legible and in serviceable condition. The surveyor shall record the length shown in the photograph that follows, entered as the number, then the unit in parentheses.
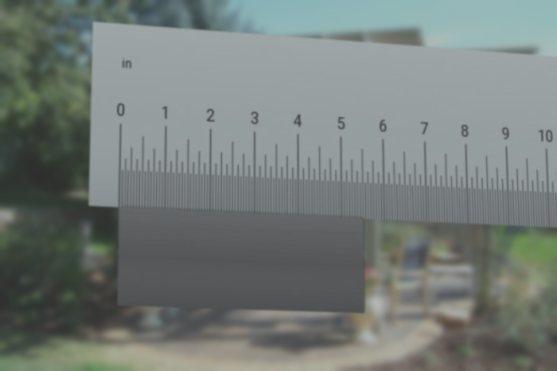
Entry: 5.5 (in)
